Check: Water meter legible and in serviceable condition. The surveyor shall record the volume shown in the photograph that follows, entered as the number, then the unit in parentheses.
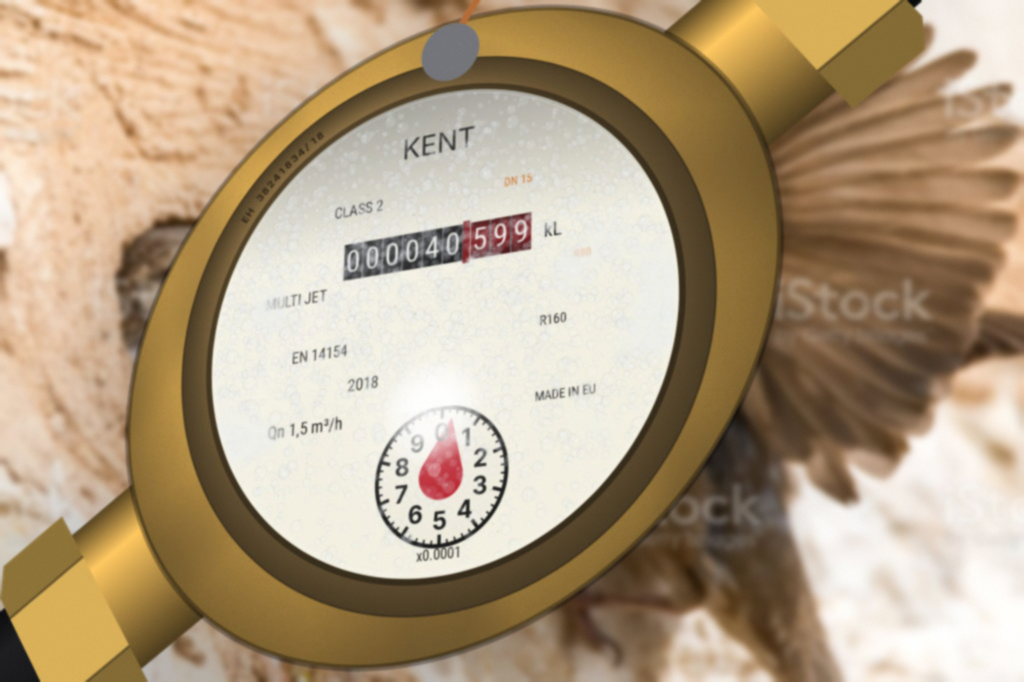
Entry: 40.5990 (kL)
